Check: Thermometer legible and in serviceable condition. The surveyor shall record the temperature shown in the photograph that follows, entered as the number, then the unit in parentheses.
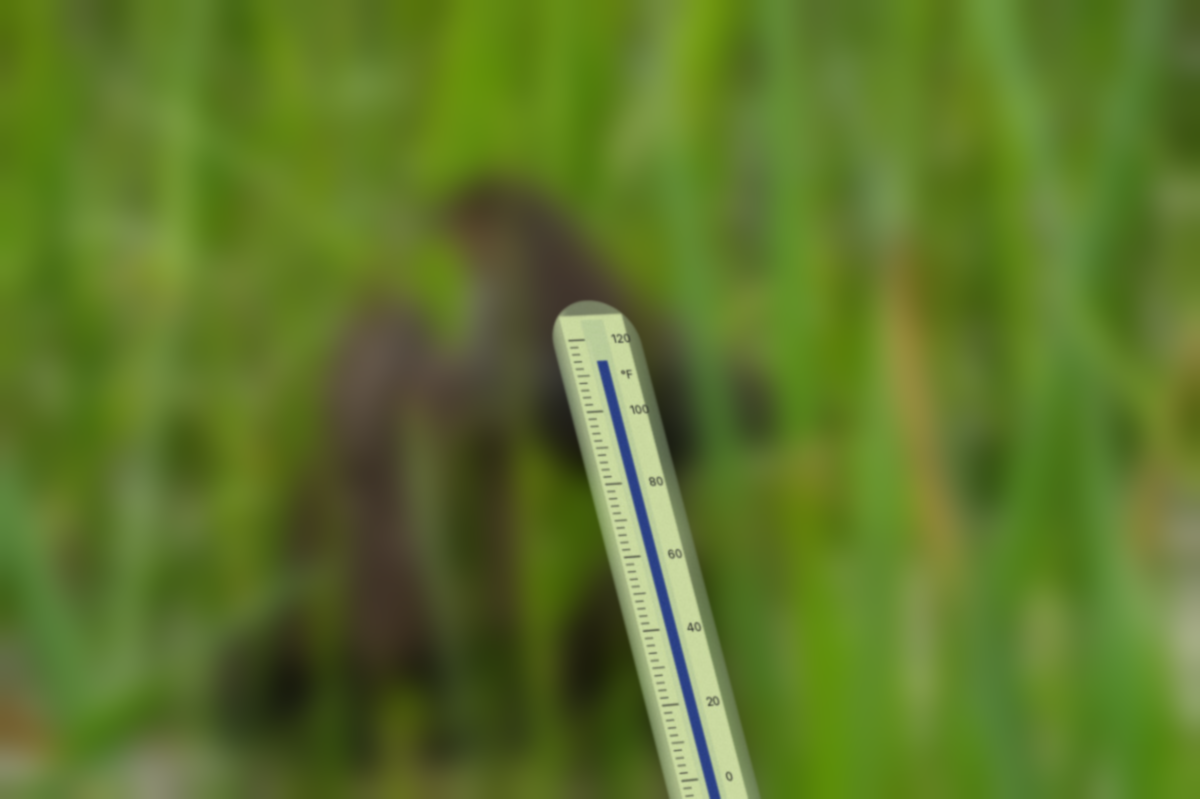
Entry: 114 (°F)
